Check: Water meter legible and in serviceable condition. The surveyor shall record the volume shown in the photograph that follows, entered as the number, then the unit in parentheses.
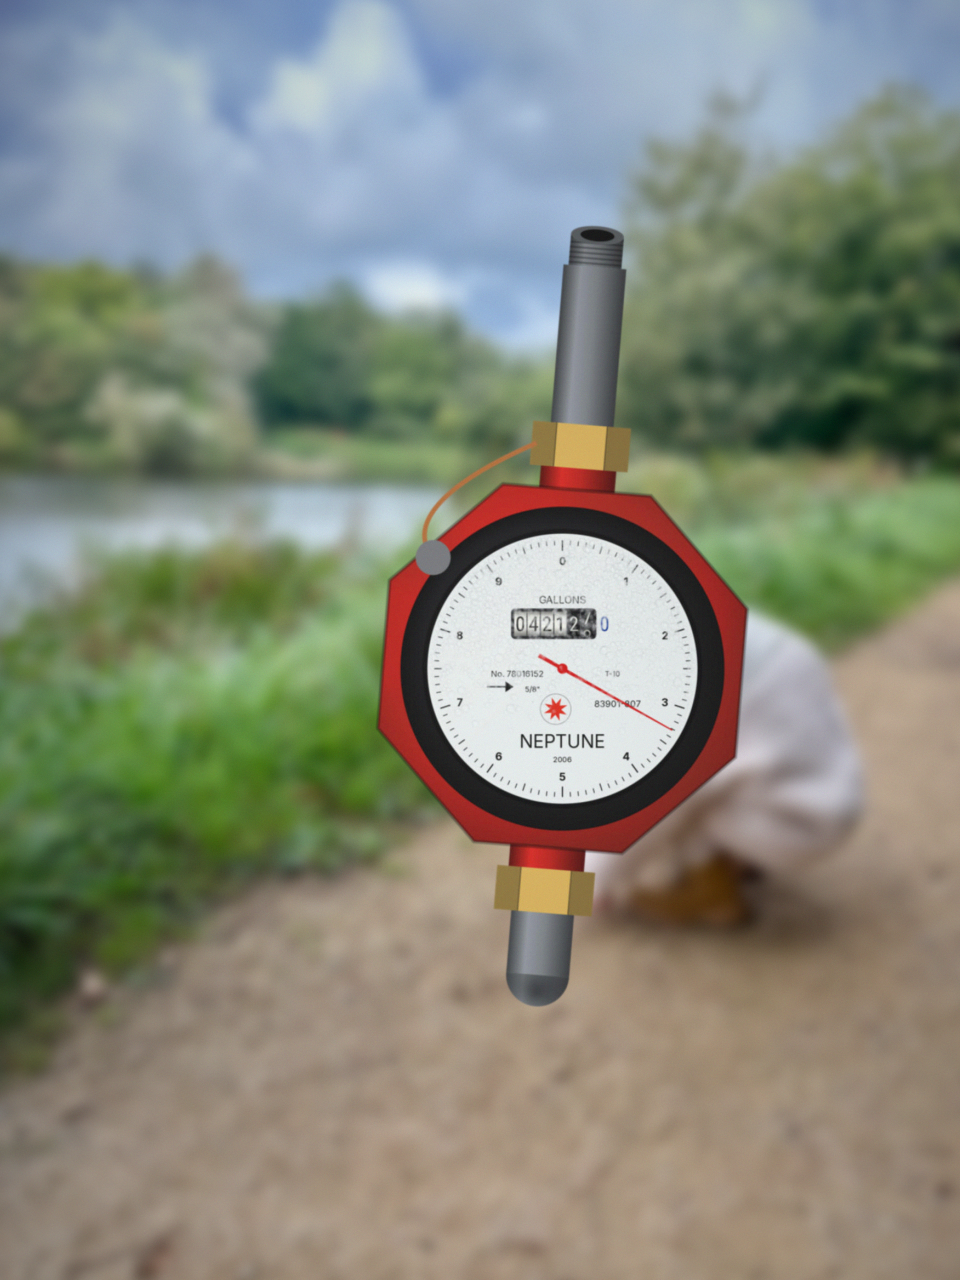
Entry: 421273.3 (gal)
